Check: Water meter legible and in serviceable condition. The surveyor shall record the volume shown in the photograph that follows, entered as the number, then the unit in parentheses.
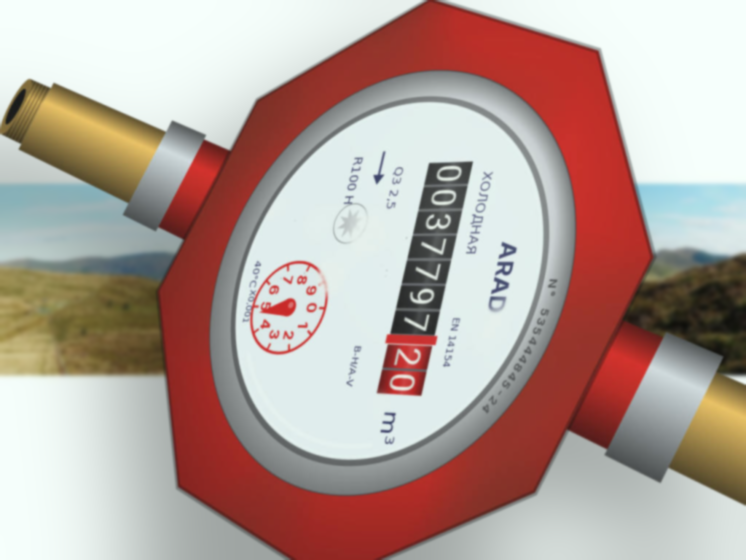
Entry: 37797.204 (m³)
